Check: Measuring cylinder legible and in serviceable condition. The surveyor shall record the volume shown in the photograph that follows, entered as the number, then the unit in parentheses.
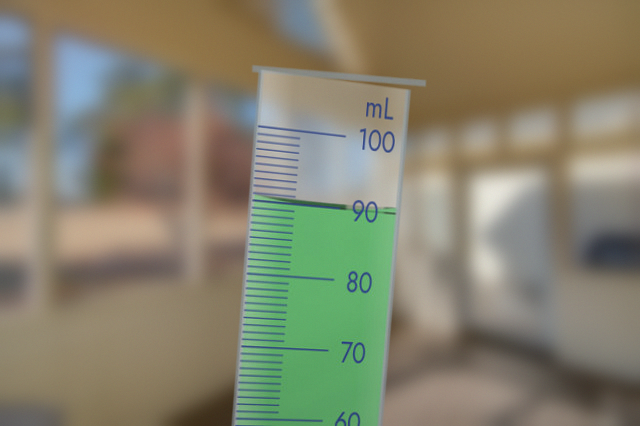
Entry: 90 (mL)
